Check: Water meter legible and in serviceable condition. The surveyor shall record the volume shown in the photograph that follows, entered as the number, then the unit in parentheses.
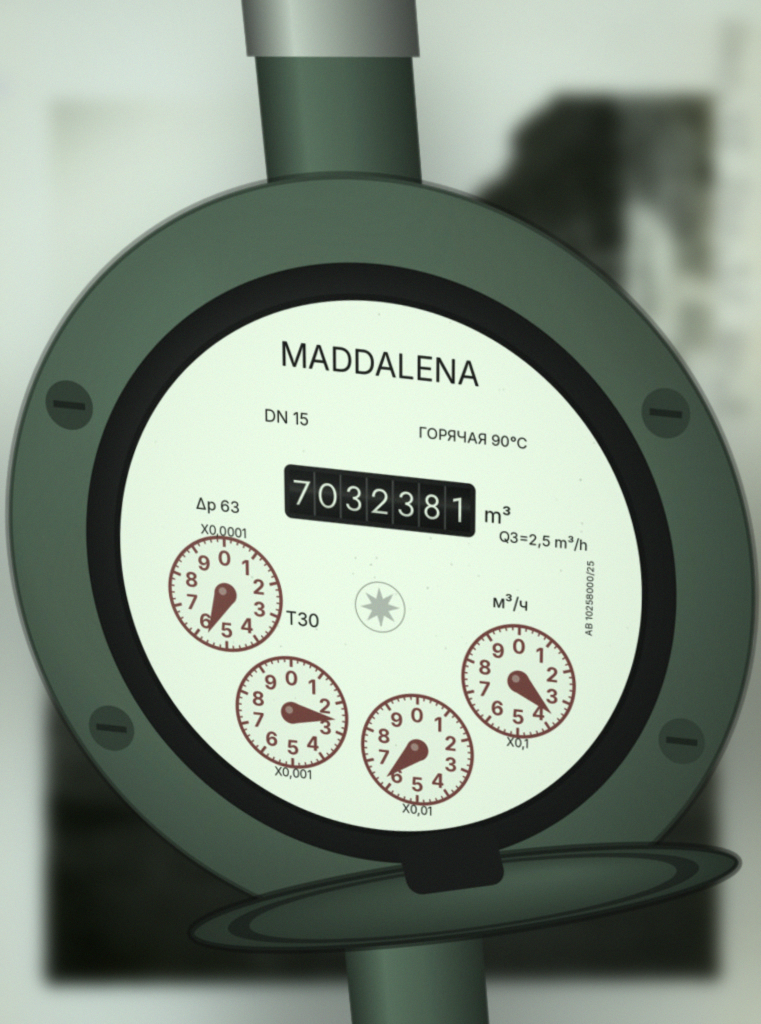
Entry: 7032381.3625 (m³)
